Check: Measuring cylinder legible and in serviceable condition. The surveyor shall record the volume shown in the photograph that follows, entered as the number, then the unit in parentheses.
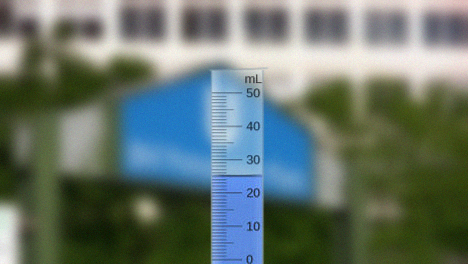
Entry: 25 (mL)
